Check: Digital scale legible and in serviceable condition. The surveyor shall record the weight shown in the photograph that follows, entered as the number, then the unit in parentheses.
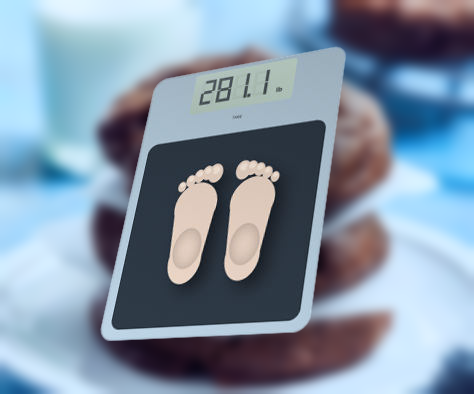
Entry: 281.1 (lb)
